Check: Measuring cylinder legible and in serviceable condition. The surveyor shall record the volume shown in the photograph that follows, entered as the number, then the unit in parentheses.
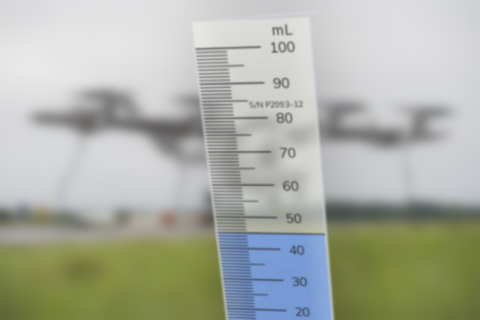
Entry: 45 (mL)
